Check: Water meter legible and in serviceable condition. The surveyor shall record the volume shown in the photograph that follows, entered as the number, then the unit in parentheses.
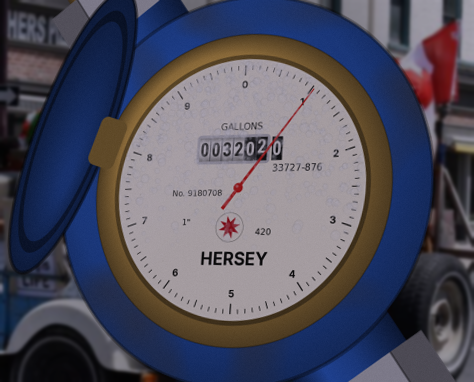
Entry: 32021.0 (gal)
